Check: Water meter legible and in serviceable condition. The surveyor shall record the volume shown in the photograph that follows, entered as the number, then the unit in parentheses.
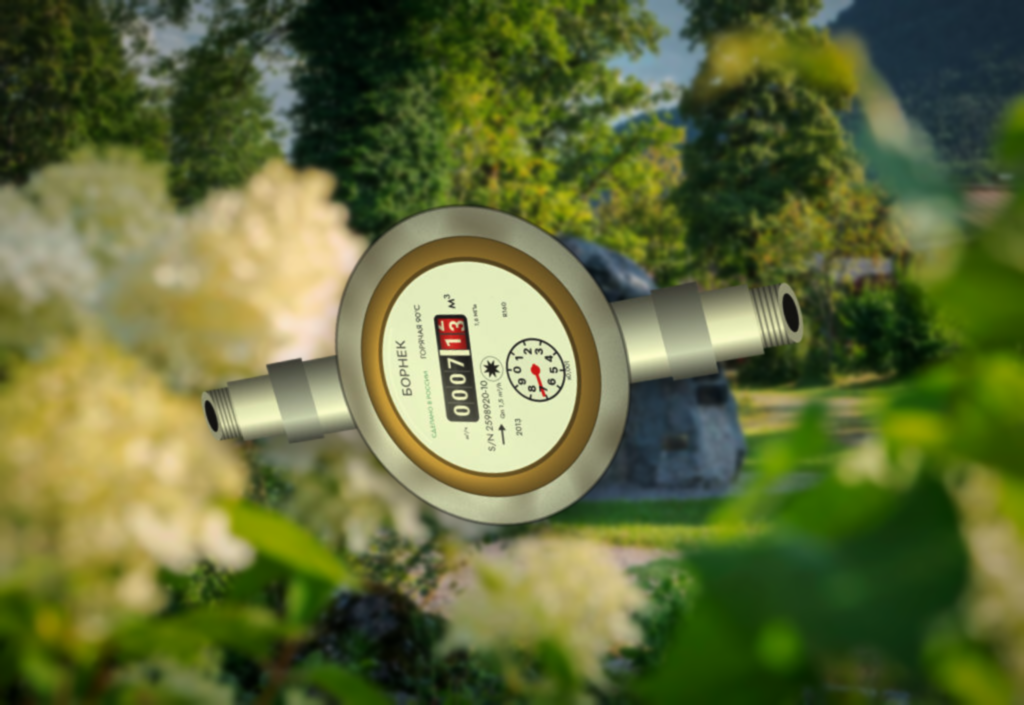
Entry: 7.127 (m³)
